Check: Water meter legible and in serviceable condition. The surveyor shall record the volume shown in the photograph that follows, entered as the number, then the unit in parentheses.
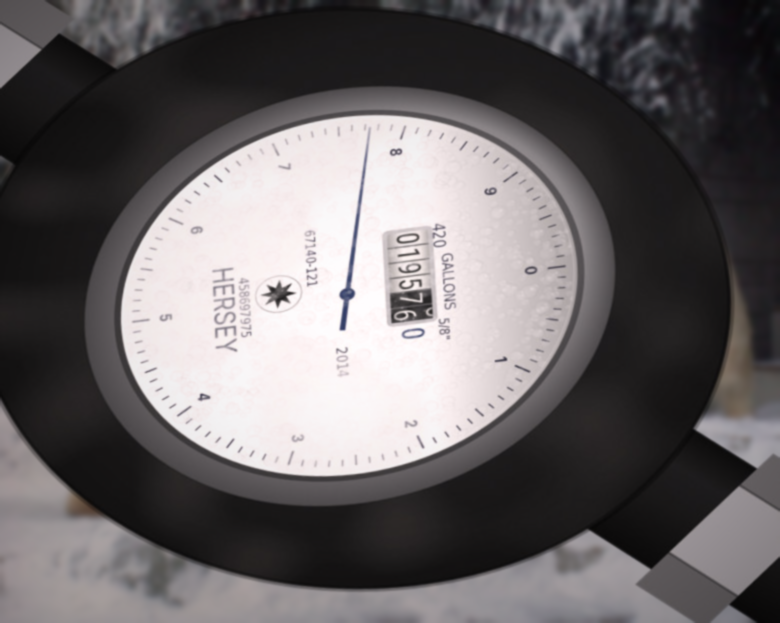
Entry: 195757.7 (gal)
